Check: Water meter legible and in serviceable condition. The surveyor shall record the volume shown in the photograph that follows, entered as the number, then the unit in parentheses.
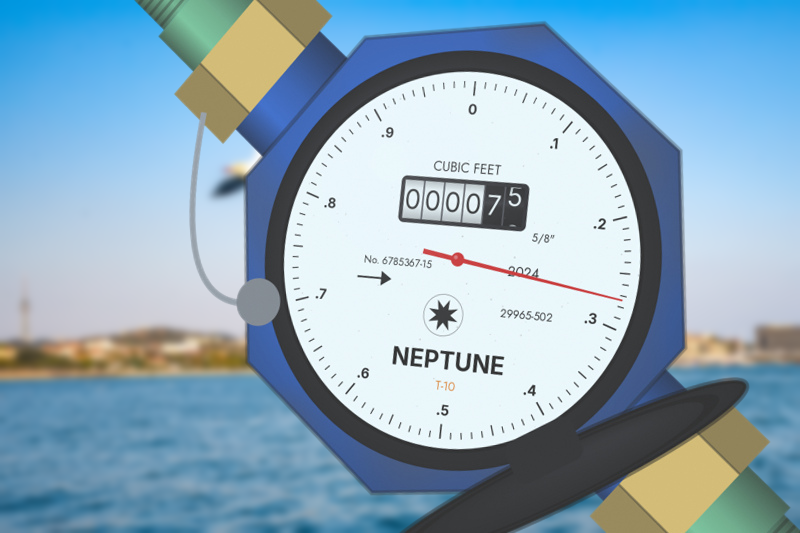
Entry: 75.27 (ft³)
